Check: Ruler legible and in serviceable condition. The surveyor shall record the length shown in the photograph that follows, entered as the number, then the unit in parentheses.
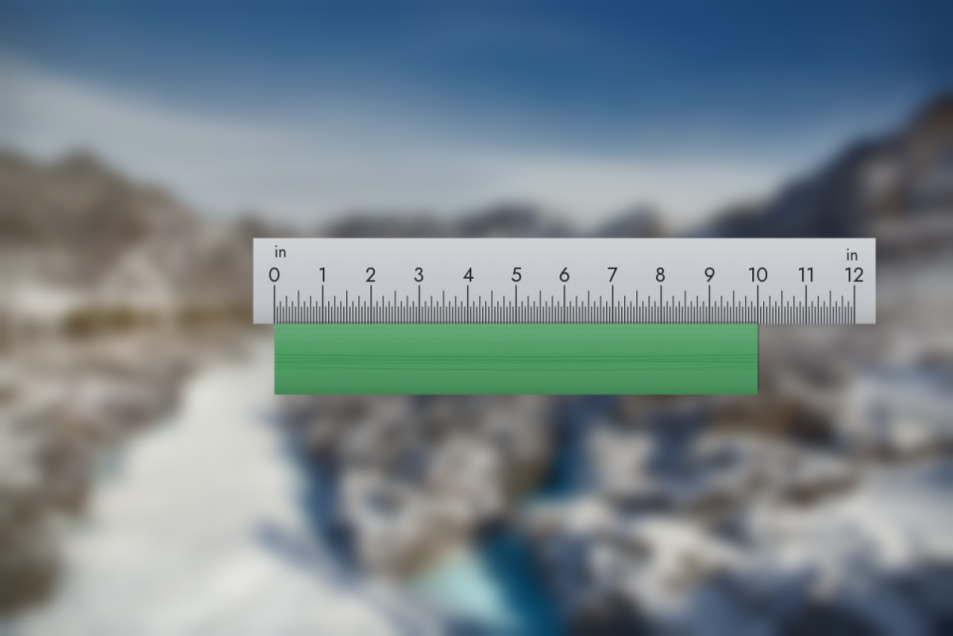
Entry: 10 (in)
